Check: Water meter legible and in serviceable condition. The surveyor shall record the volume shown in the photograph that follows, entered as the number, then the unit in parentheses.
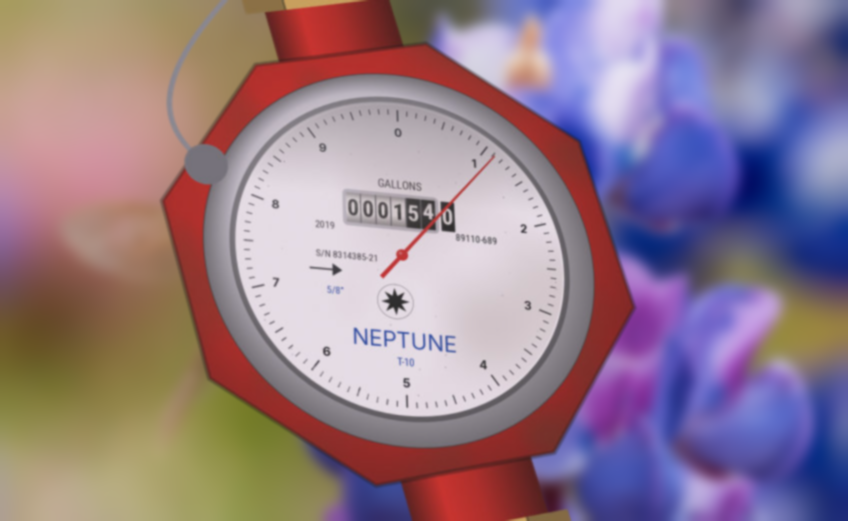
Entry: 1541.1 (gal)
